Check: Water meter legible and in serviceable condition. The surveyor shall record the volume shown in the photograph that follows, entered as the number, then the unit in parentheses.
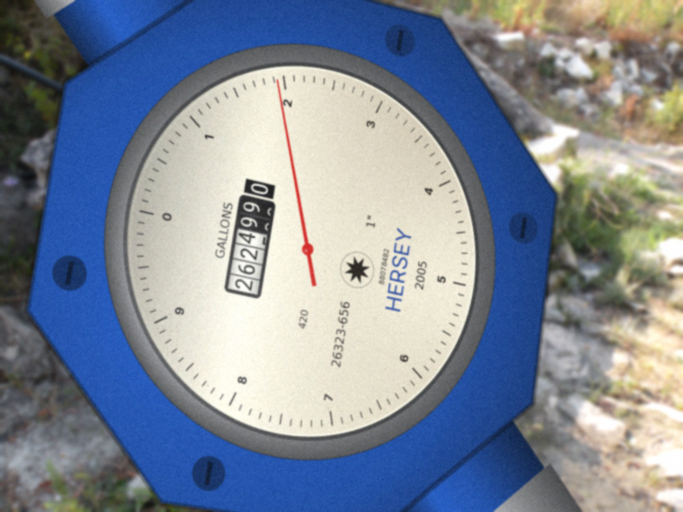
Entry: 2624991.9 (gal)
